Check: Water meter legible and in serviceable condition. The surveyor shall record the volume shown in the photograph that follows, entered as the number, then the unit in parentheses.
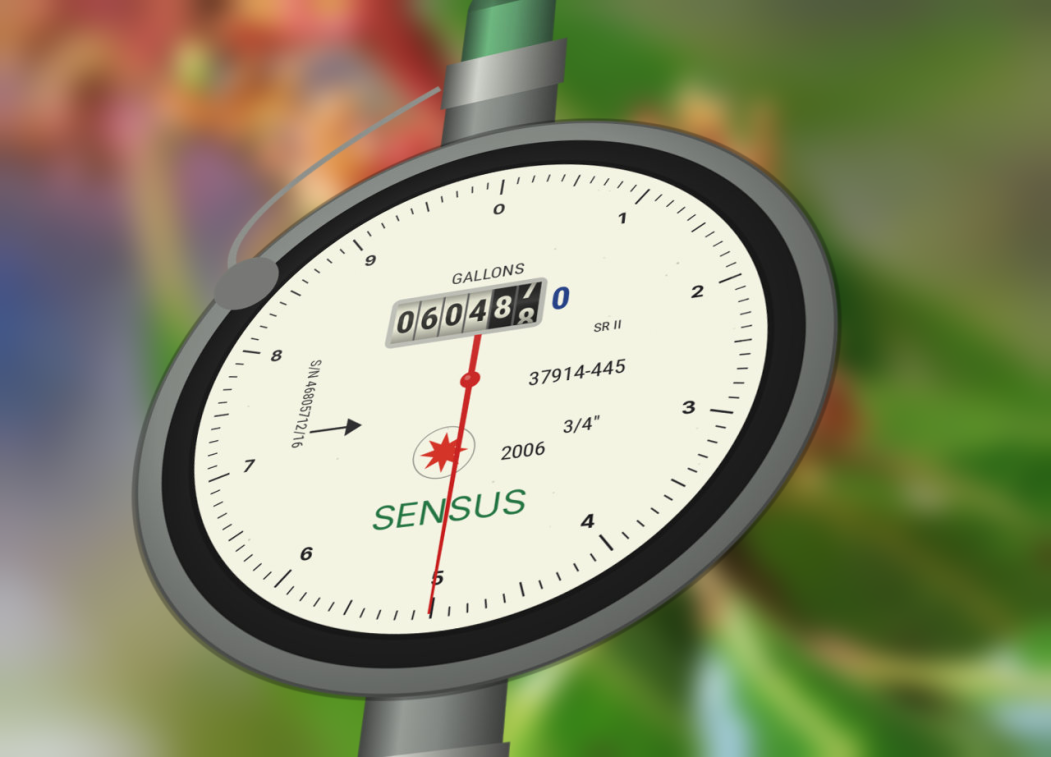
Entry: 604875.0 (gal)
